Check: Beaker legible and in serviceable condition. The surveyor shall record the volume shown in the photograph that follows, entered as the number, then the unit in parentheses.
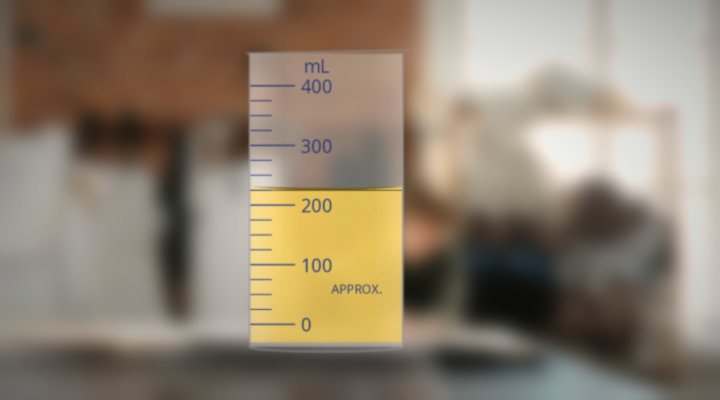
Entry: 225 (mL)
